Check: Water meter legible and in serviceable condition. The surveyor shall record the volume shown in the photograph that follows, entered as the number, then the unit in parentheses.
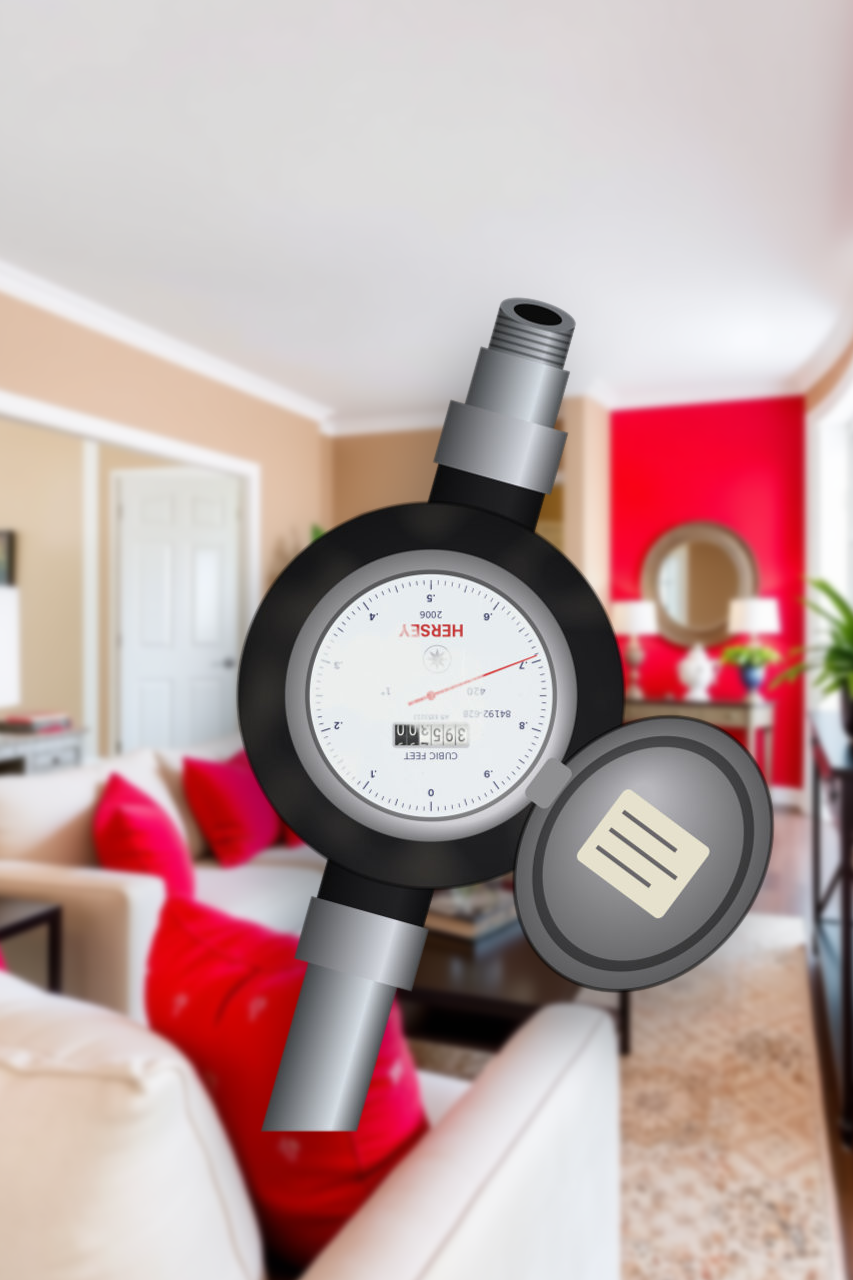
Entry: 395299.69 (ft³)
